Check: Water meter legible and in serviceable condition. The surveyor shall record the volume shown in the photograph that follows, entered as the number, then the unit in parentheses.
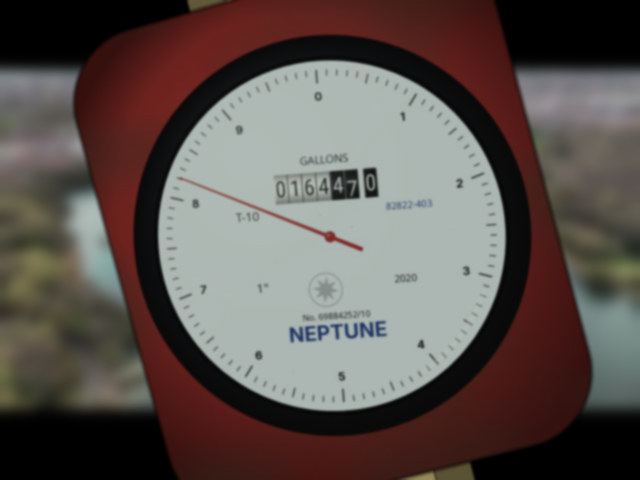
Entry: 164468.2 (gal)
